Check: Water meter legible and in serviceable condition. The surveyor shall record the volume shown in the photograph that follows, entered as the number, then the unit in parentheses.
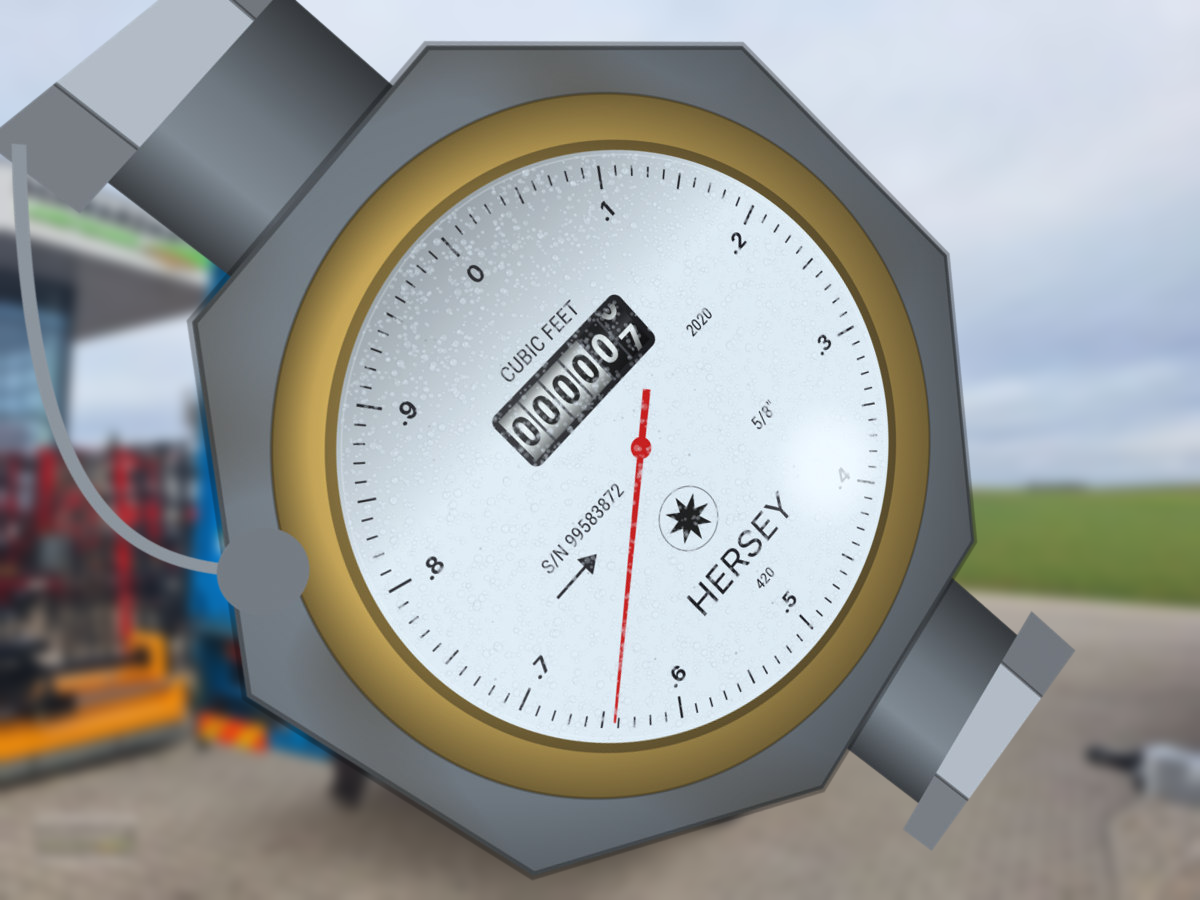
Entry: 6.64 (ft³)
